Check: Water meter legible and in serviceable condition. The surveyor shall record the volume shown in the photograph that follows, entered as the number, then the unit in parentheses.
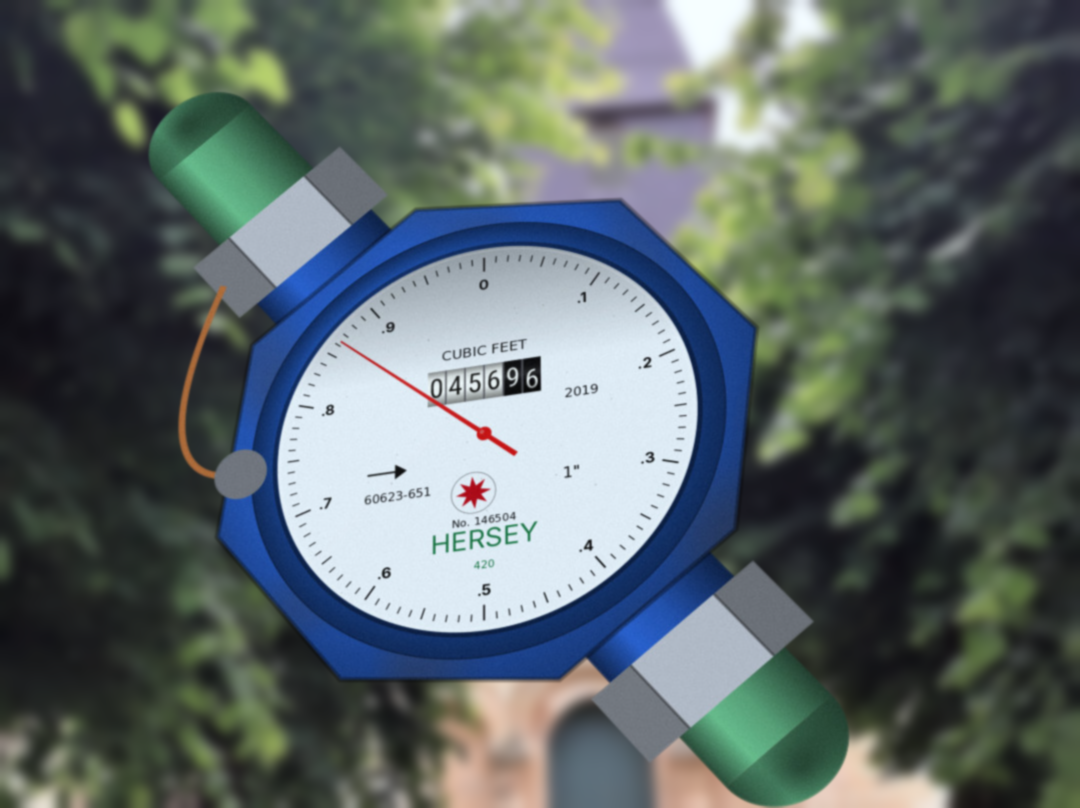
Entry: 45695.86 (ft³)
